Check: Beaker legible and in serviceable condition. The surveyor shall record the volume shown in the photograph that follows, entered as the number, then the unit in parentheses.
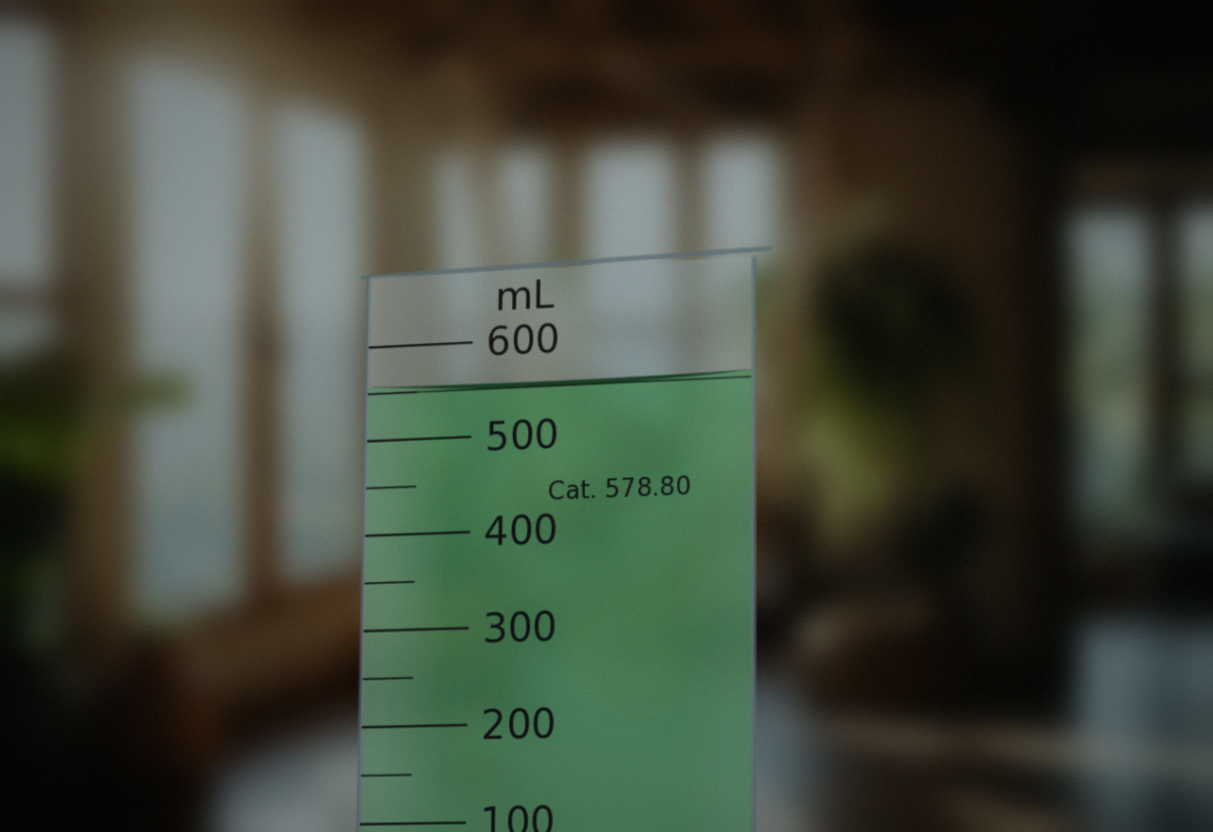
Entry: 550 (mL)
